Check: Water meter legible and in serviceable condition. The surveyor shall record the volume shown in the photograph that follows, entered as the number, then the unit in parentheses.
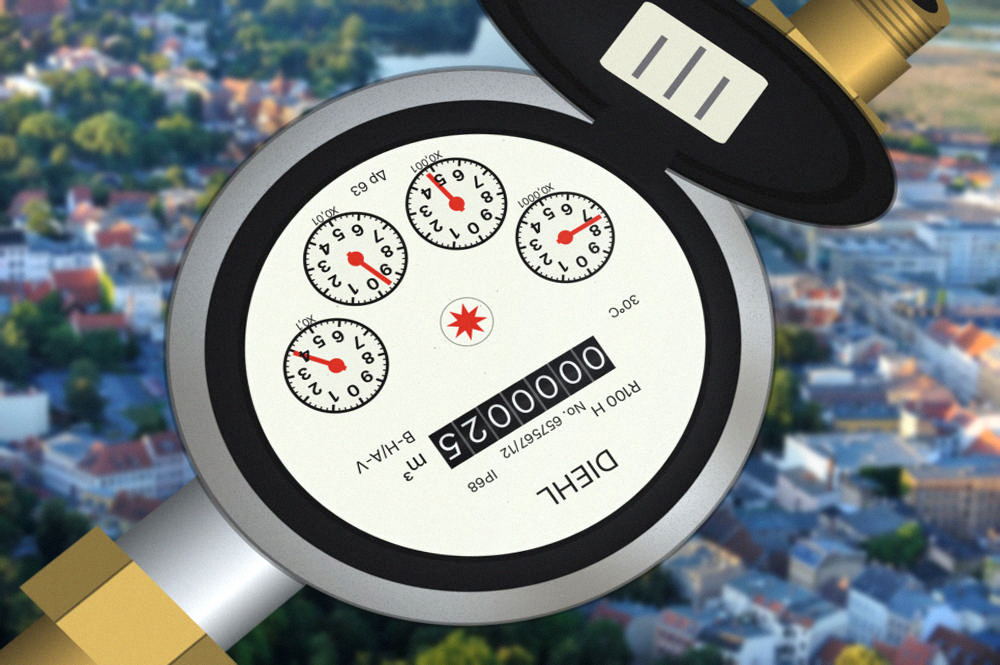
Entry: 25.3947 (m³)
